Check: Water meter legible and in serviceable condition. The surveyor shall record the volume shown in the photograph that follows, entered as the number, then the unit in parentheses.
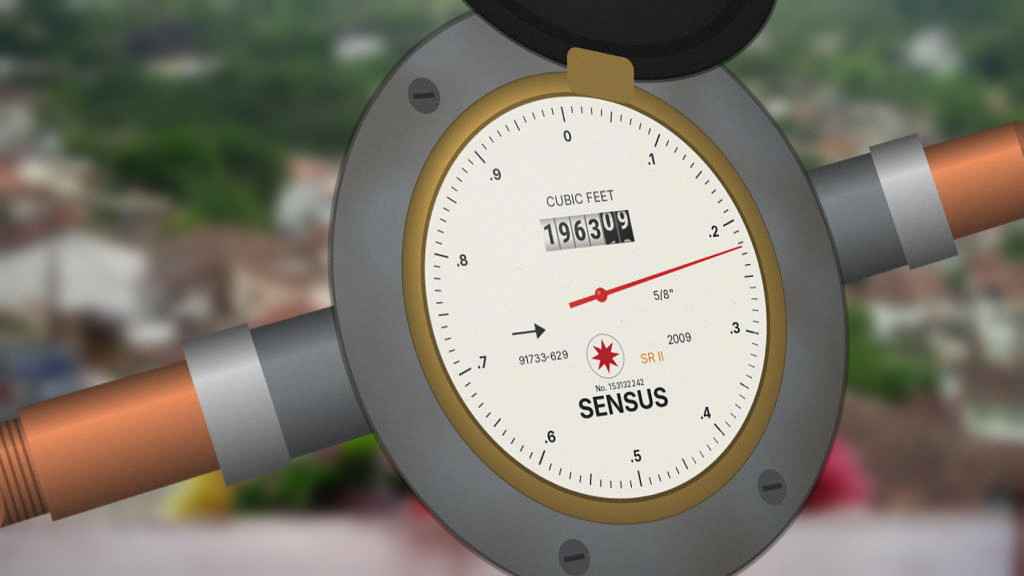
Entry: 196309.22 (ft³)
